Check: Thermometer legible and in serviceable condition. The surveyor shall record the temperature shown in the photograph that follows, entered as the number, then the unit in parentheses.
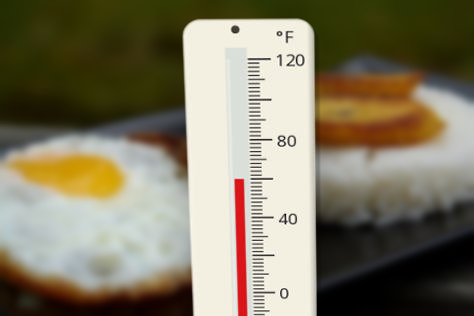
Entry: 60 (°F)
